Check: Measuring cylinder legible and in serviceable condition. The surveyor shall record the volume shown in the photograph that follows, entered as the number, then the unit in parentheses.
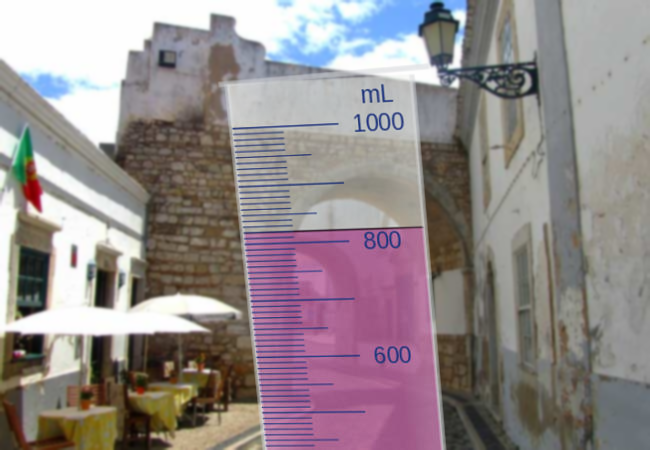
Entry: 820 (mL)
